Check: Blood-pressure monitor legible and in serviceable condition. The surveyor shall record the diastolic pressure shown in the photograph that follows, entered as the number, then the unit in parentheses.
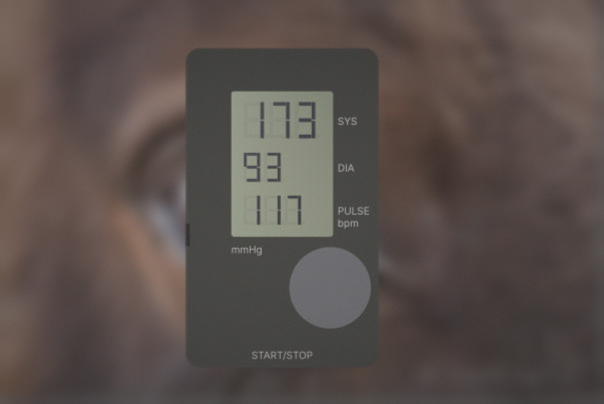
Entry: 93 (mmHg)
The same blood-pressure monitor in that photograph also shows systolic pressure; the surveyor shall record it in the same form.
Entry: 173 (mmHg)
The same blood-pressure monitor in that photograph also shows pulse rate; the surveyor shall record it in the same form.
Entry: 117 (bpm)
